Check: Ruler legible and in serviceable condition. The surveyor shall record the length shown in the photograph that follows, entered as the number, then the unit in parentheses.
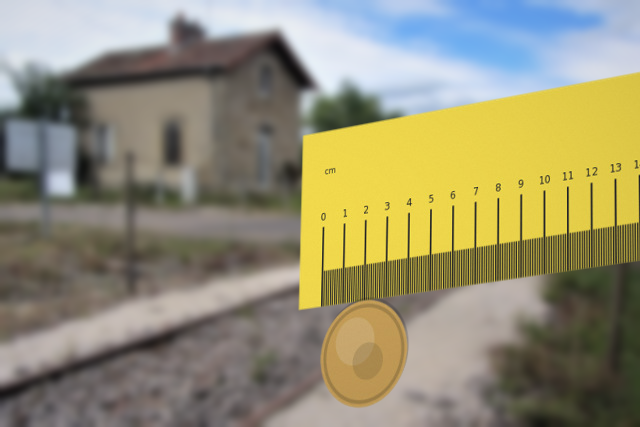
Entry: 4 (cm)
